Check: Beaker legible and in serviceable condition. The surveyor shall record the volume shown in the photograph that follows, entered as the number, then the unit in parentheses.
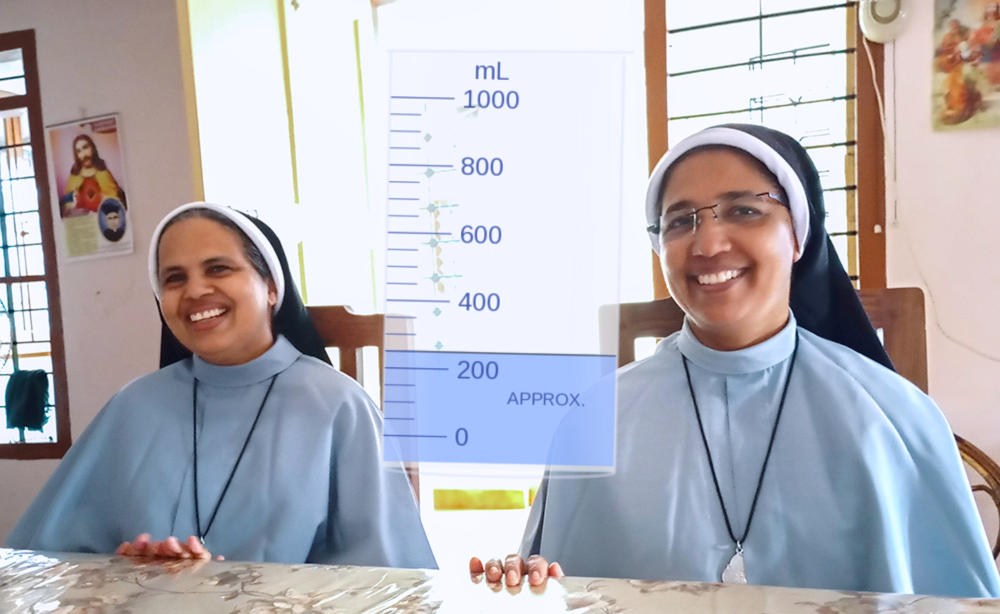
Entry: 250 (mL)
